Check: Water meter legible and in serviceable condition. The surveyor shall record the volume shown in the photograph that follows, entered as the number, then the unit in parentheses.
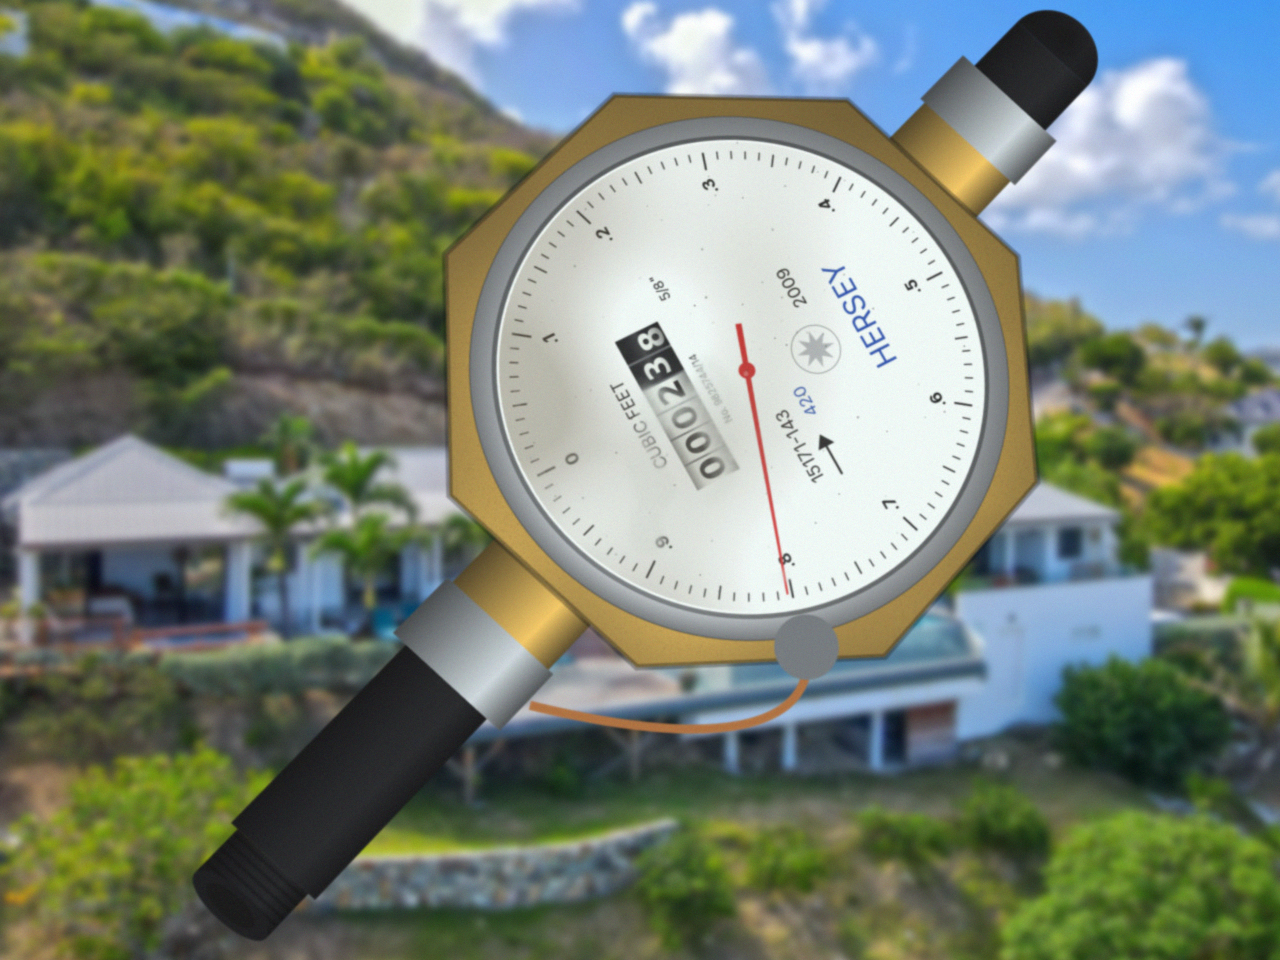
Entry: 237.80 (ft³)
